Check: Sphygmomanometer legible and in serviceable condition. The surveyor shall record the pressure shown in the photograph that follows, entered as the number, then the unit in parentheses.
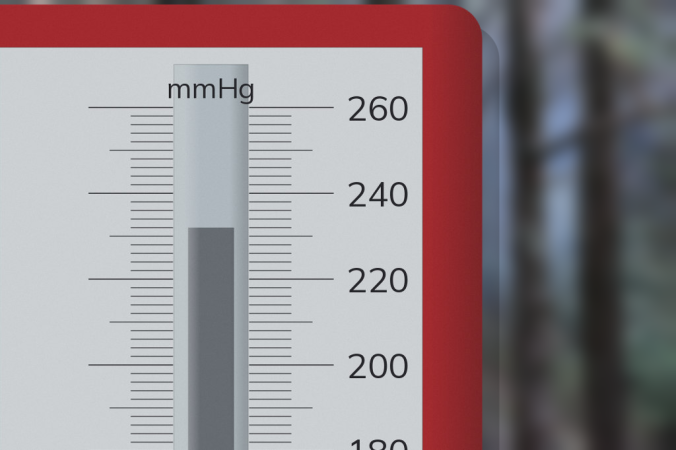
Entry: 232 (mmHg)
